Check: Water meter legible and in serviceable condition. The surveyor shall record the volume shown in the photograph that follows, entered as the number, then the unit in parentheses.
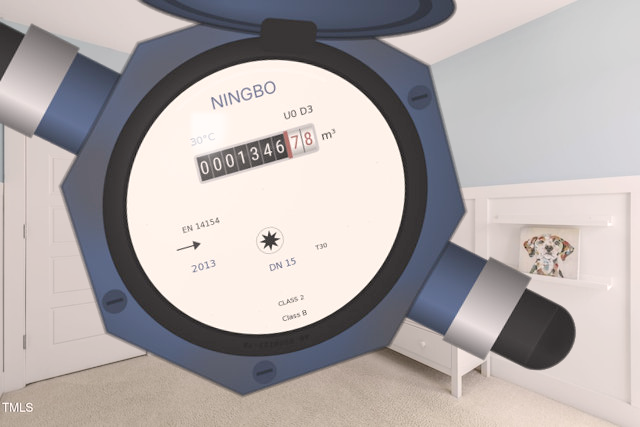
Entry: 1346.78 (m³)
